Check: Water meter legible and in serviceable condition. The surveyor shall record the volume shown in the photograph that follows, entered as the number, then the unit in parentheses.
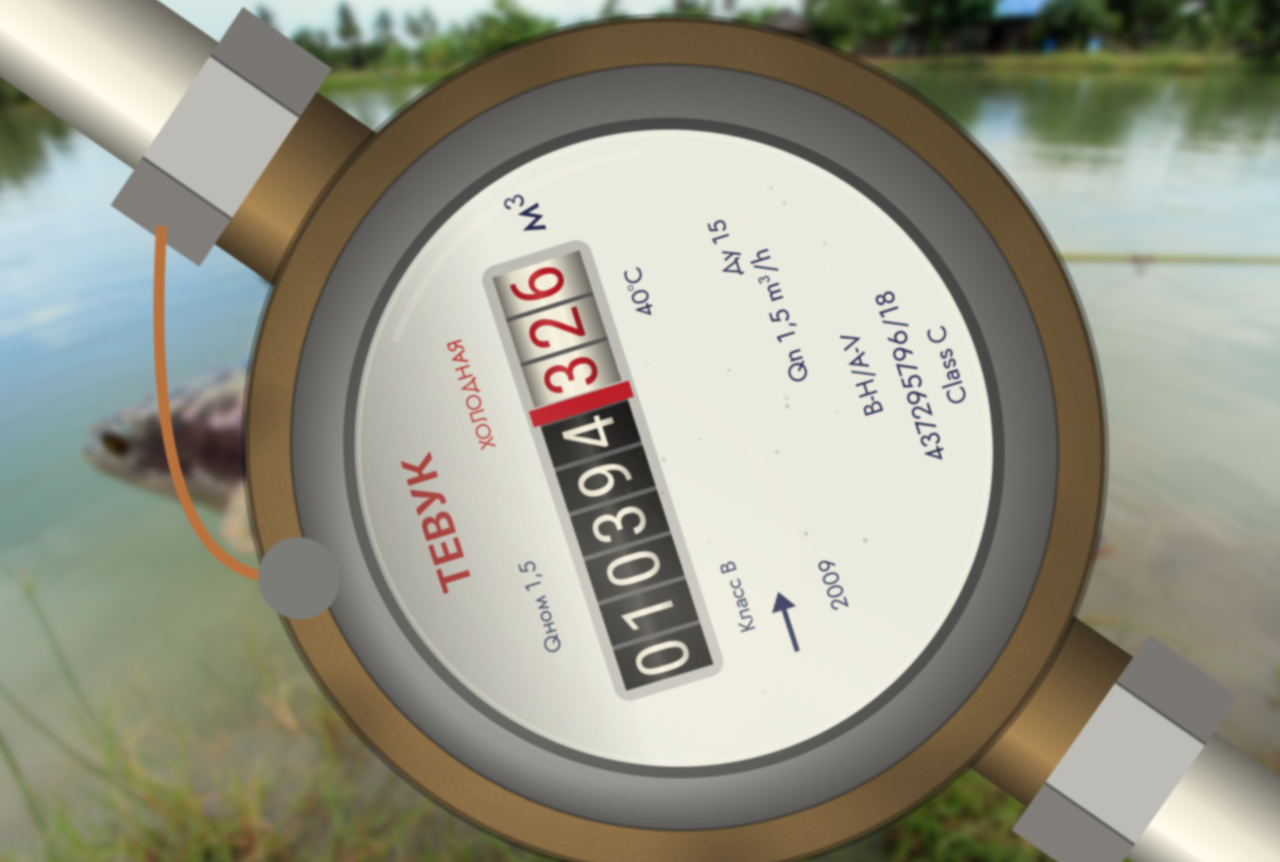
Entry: 10394.326 (m³)
